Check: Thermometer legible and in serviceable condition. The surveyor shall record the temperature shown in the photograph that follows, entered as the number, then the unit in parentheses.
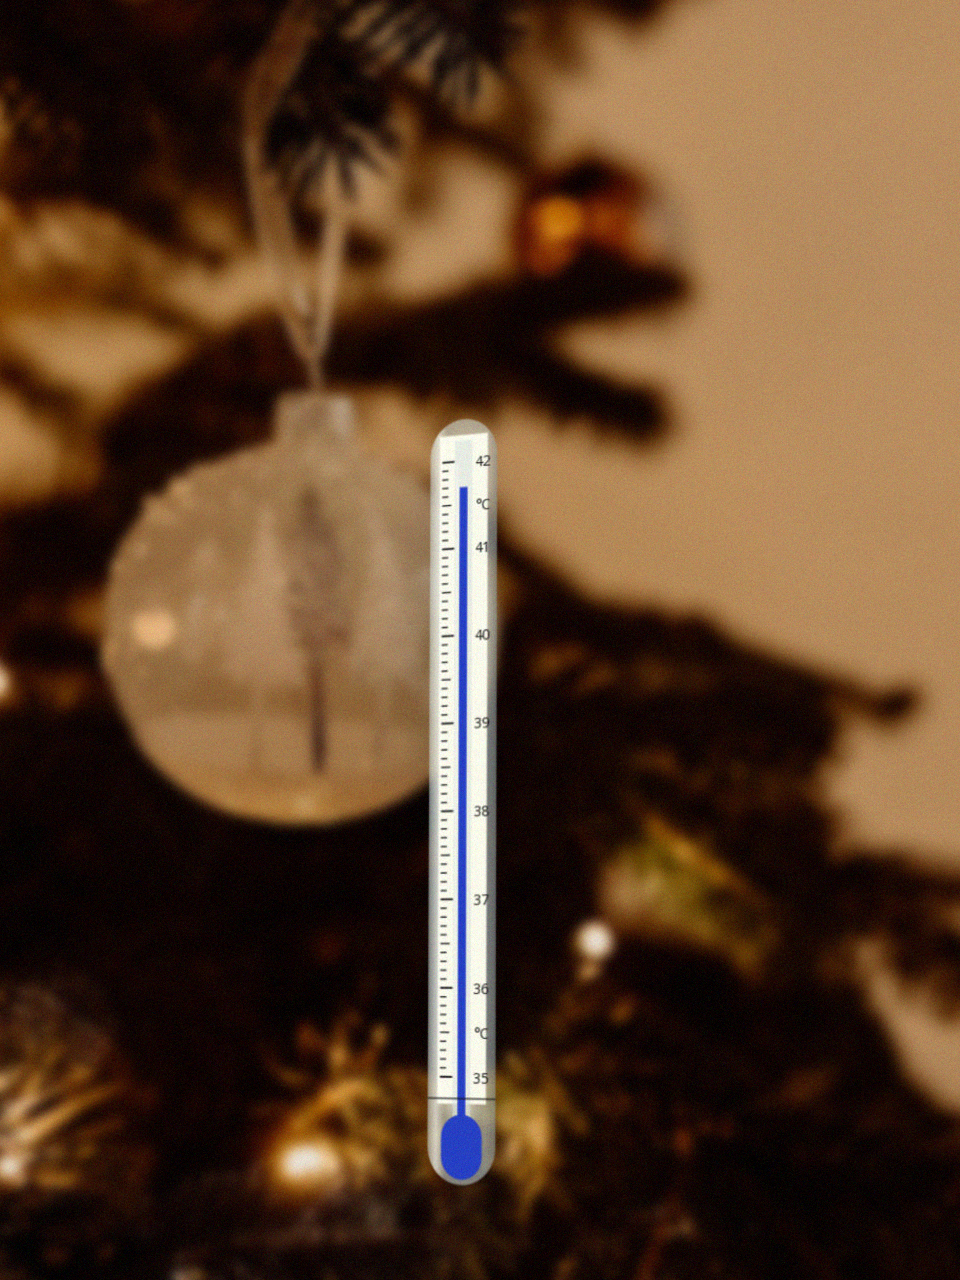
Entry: 41.7 (°C)
